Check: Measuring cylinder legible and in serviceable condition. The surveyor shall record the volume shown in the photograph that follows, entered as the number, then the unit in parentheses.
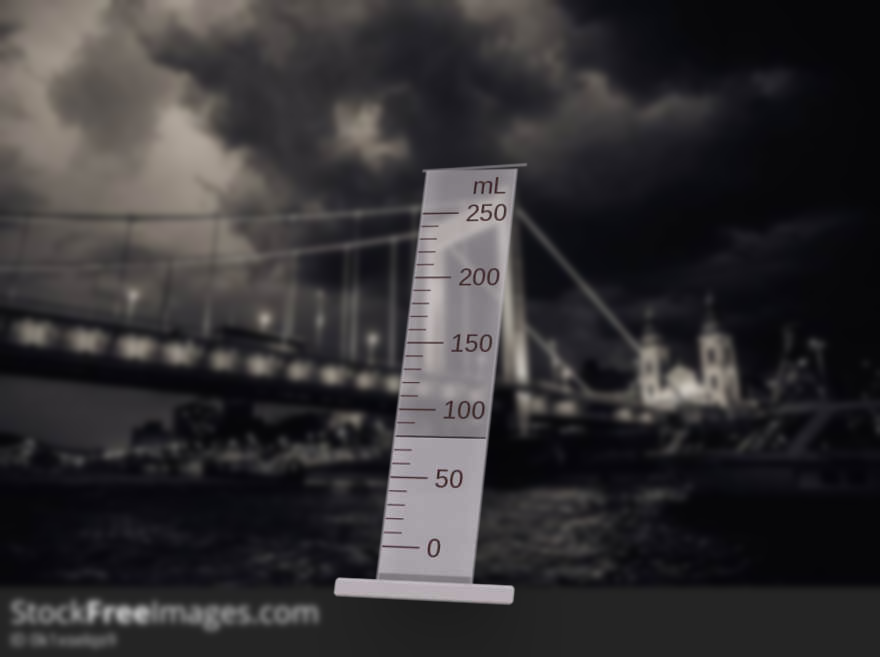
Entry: 80 (mL)
